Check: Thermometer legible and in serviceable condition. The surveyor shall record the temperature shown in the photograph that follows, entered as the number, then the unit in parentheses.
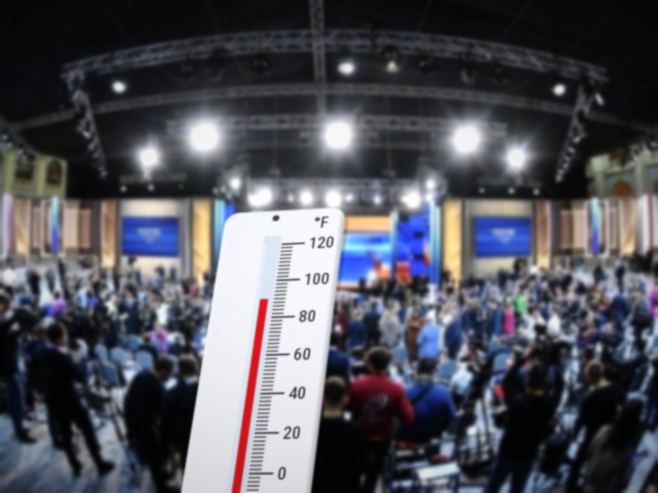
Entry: 90 (°F)
